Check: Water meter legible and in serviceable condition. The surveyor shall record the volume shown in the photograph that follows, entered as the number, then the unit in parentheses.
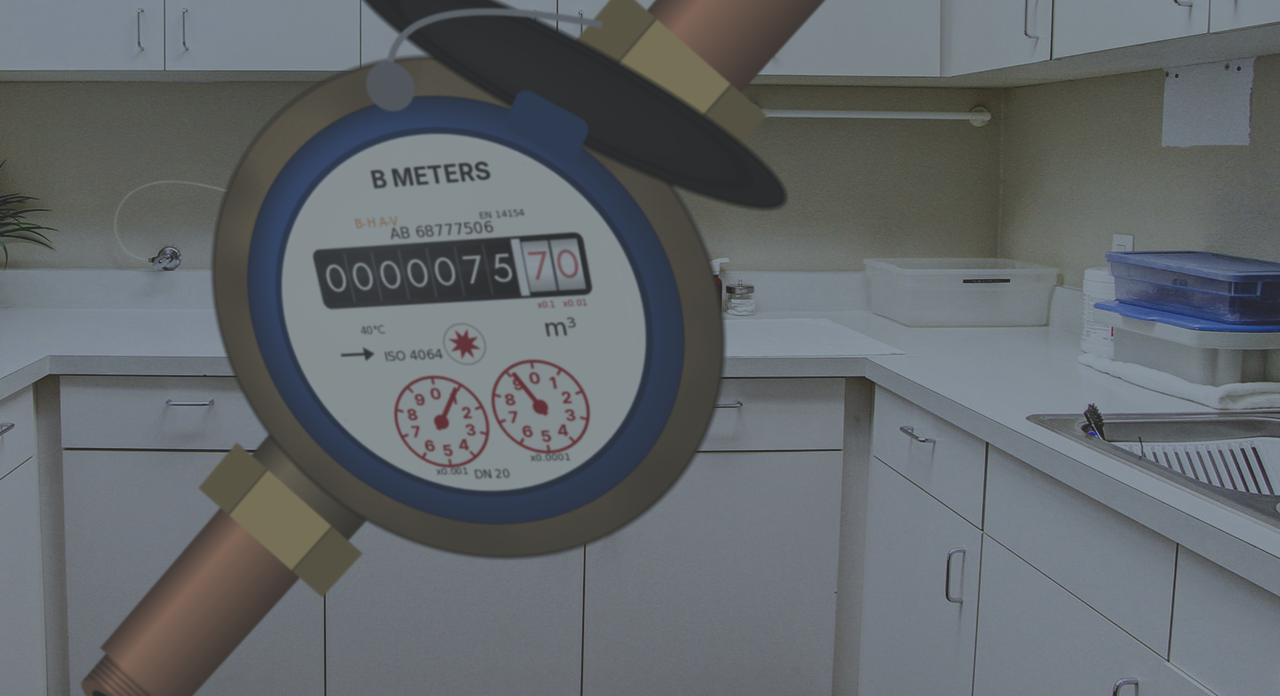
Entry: 75.7009 (m³)
